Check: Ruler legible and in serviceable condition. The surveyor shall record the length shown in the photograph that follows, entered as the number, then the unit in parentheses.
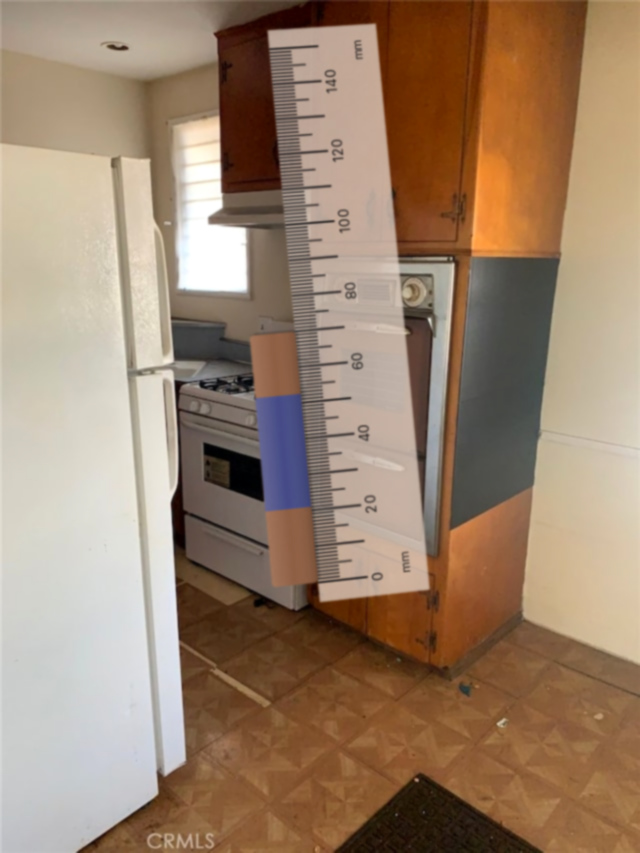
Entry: 70 (mm)
